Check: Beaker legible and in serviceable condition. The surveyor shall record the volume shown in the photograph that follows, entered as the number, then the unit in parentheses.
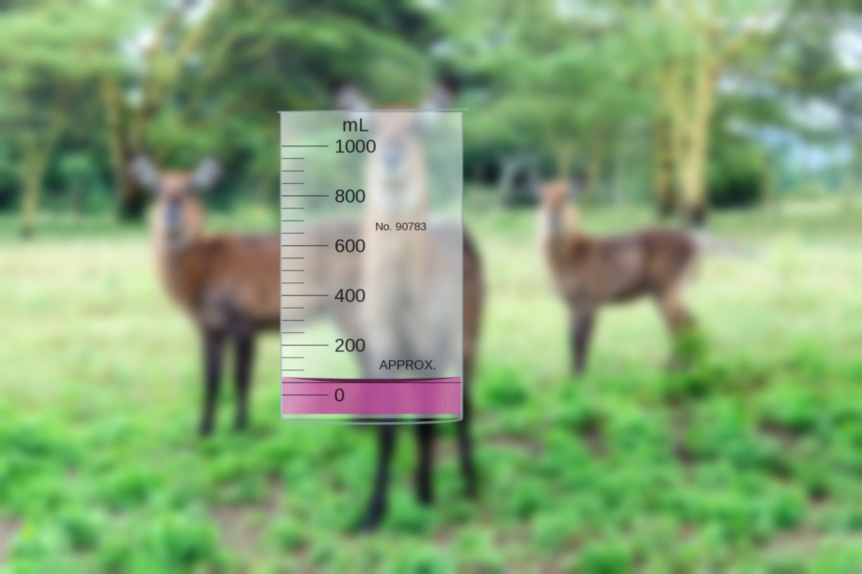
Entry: 50 (mL)
